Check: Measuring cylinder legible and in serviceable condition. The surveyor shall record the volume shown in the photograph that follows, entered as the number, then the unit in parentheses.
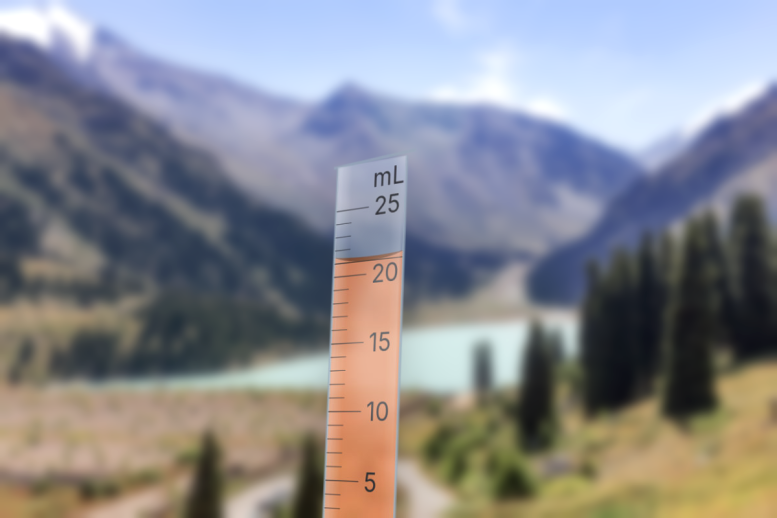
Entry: 21 (mL)
